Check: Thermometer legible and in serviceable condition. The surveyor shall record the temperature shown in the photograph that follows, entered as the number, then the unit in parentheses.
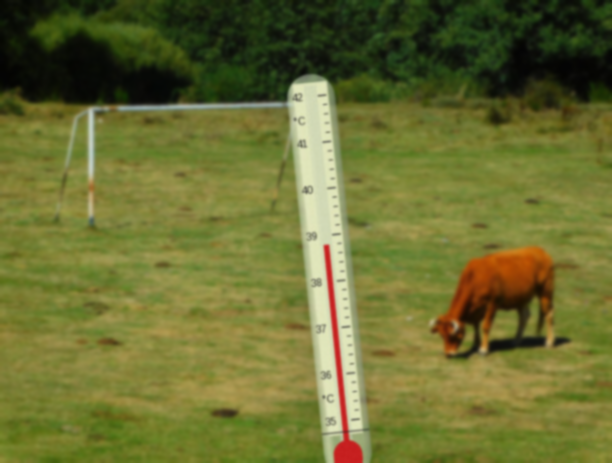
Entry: 38.8 (°C)
